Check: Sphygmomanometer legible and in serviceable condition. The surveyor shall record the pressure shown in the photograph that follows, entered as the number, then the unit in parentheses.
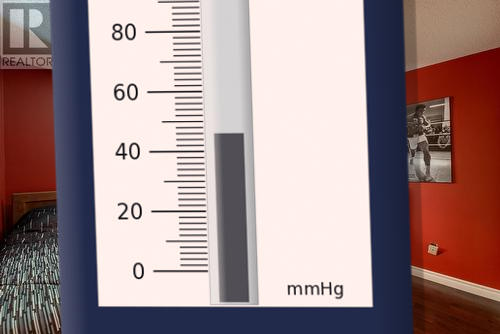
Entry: 46 (mmHg)
